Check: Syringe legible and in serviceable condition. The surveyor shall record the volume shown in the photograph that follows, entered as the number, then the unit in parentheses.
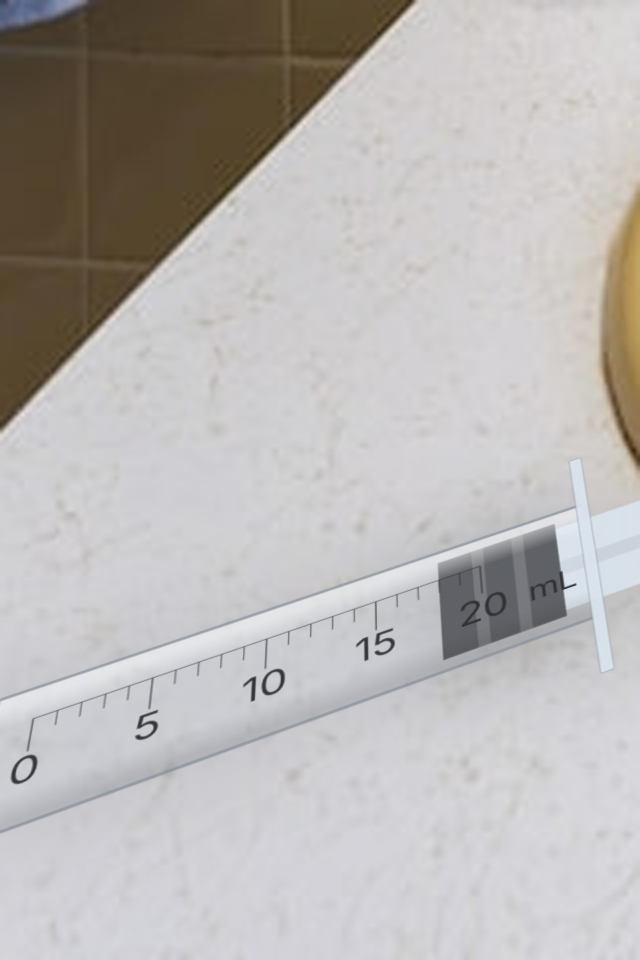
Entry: 18 (mL)
